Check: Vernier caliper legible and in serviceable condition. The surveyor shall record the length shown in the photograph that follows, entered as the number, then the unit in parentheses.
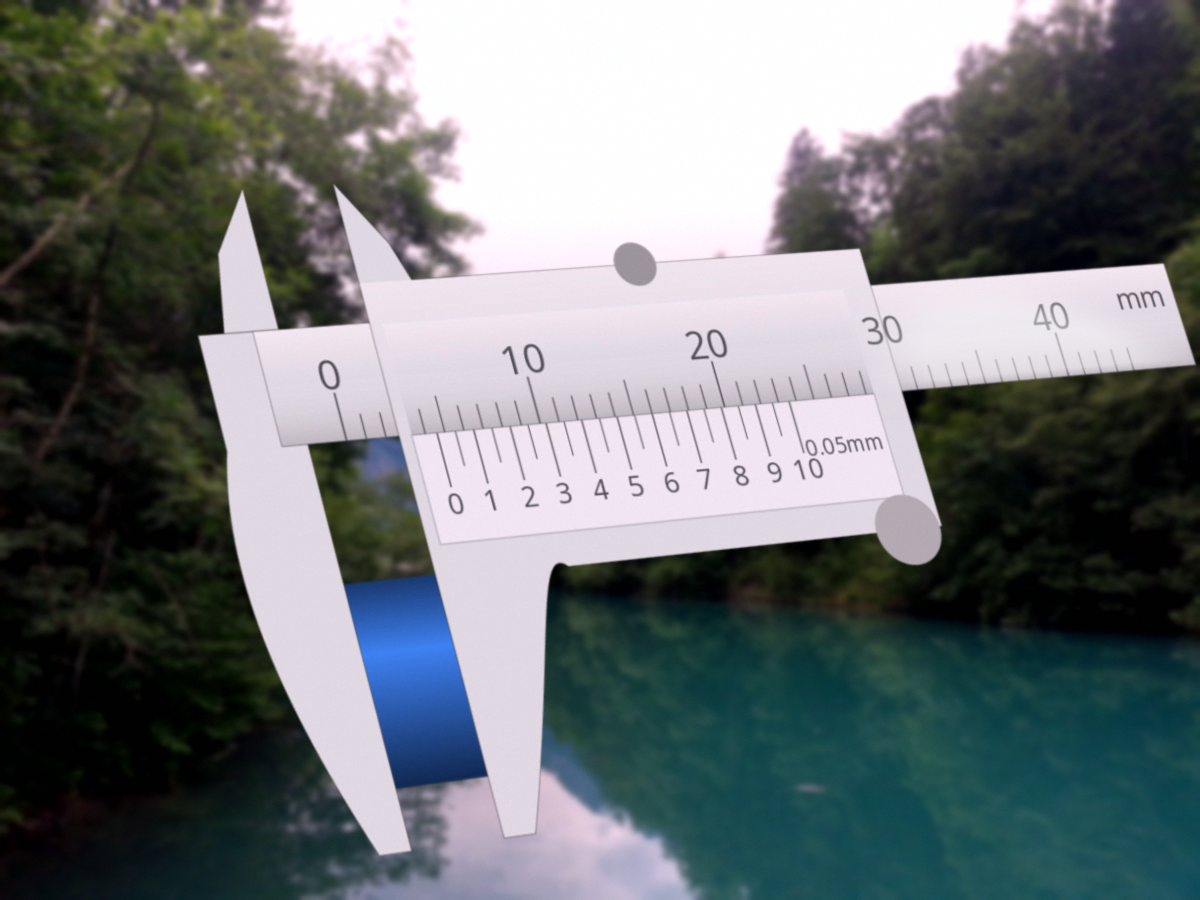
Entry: 4.6 (mm)
